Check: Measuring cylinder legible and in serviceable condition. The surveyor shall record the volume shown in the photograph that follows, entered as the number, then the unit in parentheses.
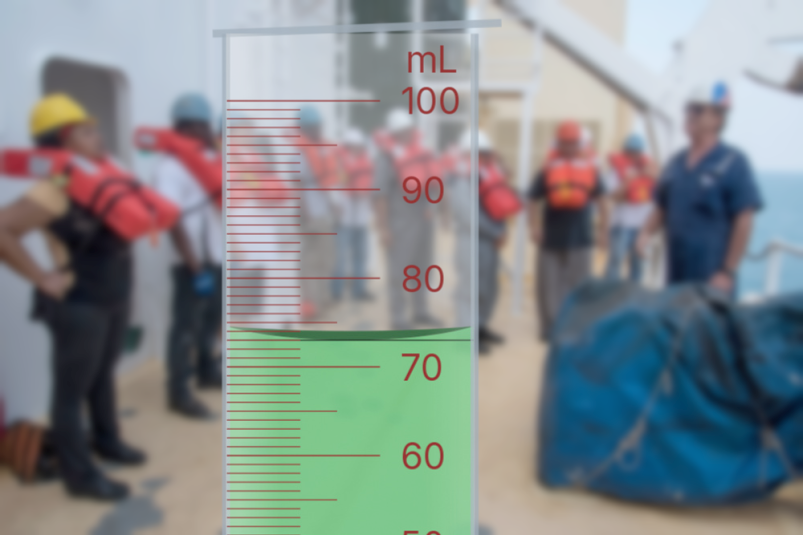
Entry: 73 (mL)
